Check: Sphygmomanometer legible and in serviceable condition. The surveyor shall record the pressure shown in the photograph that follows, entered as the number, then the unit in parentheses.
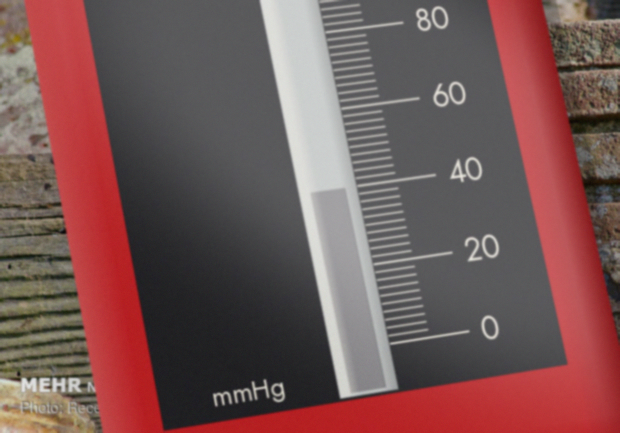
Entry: 40 (mmHg)
